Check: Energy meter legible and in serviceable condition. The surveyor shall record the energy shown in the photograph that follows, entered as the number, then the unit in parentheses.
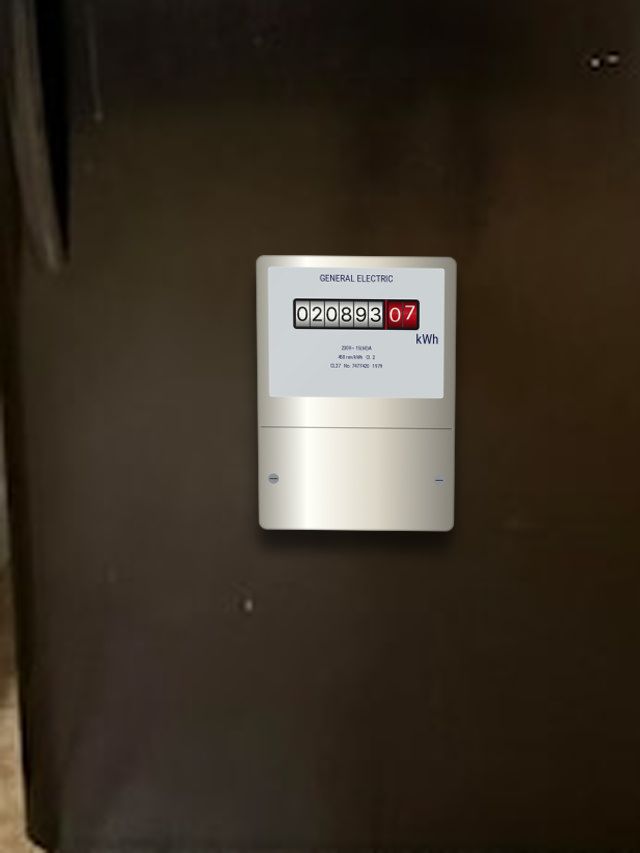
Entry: 20893.07 (kWh)
